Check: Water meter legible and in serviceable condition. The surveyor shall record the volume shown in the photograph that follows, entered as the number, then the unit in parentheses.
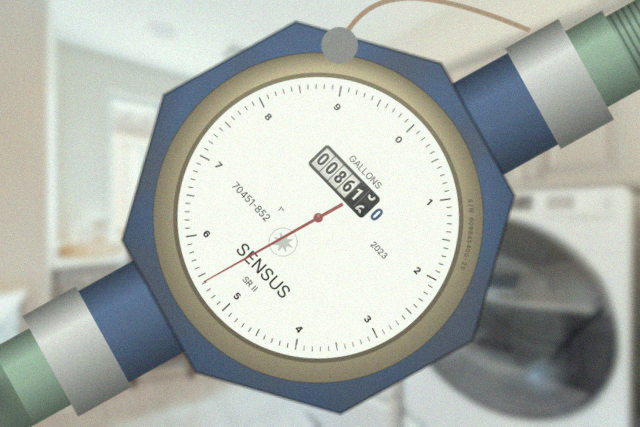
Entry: 86155.4 (gal)
